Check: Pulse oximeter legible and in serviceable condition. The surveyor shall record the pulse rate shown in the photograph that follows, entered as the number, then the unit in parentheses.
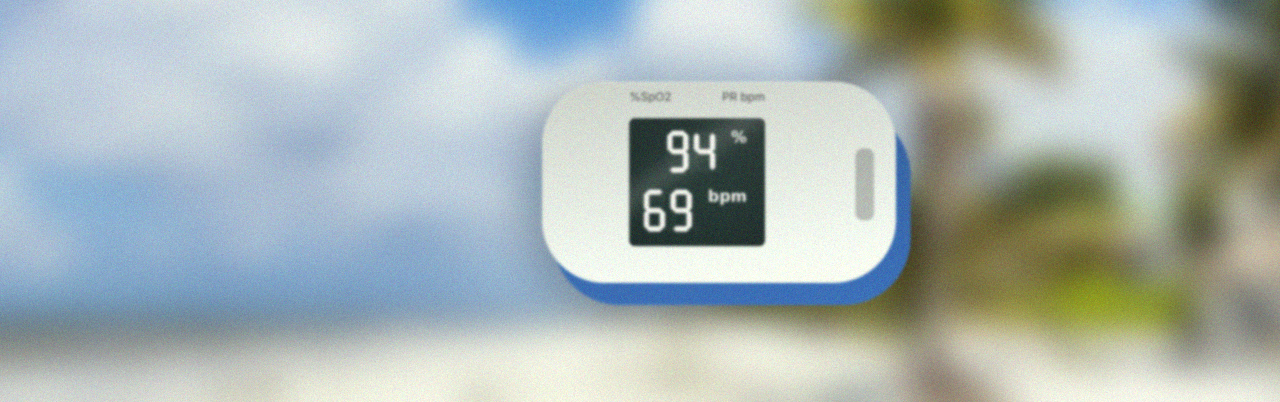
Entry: 69 (bpm)
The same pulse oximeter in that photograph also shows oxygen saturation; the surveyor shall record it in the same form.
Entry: 94 (%)
